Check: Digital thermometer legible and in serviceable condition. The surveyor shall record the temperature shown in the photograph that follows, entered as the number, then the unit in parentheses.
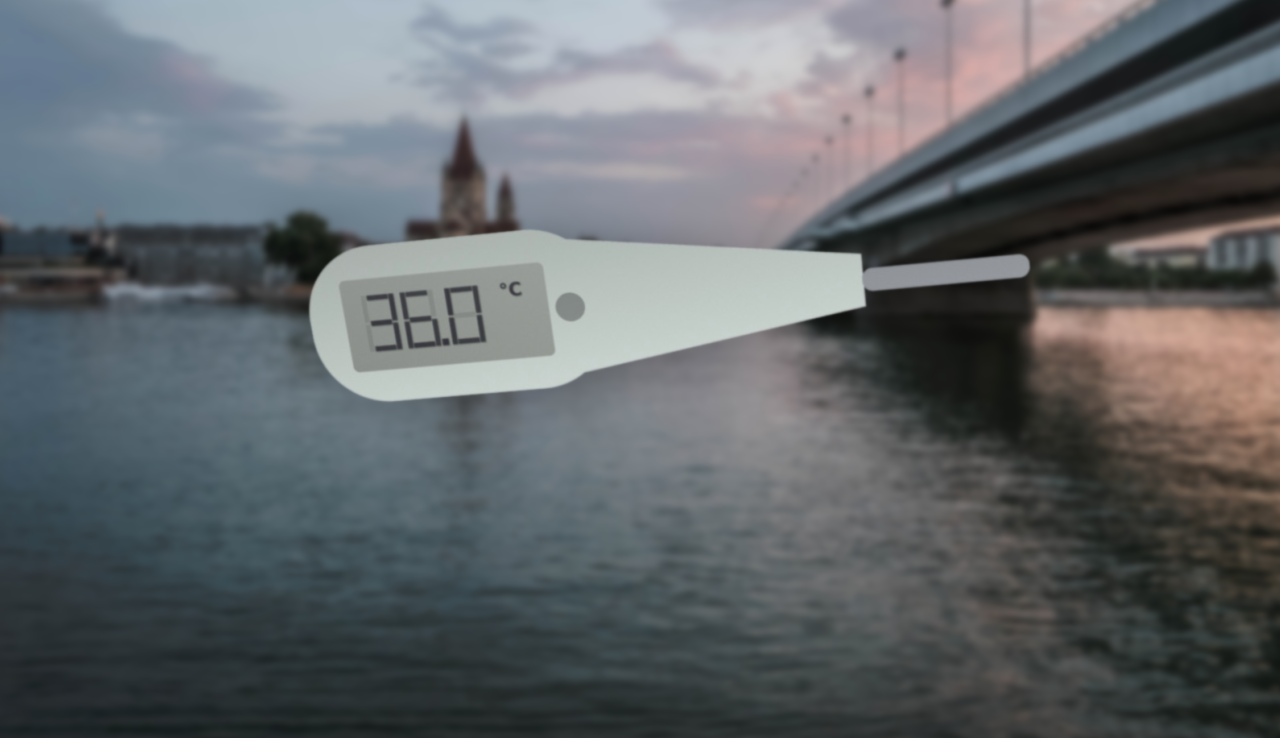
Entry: 36.0 (°C)
